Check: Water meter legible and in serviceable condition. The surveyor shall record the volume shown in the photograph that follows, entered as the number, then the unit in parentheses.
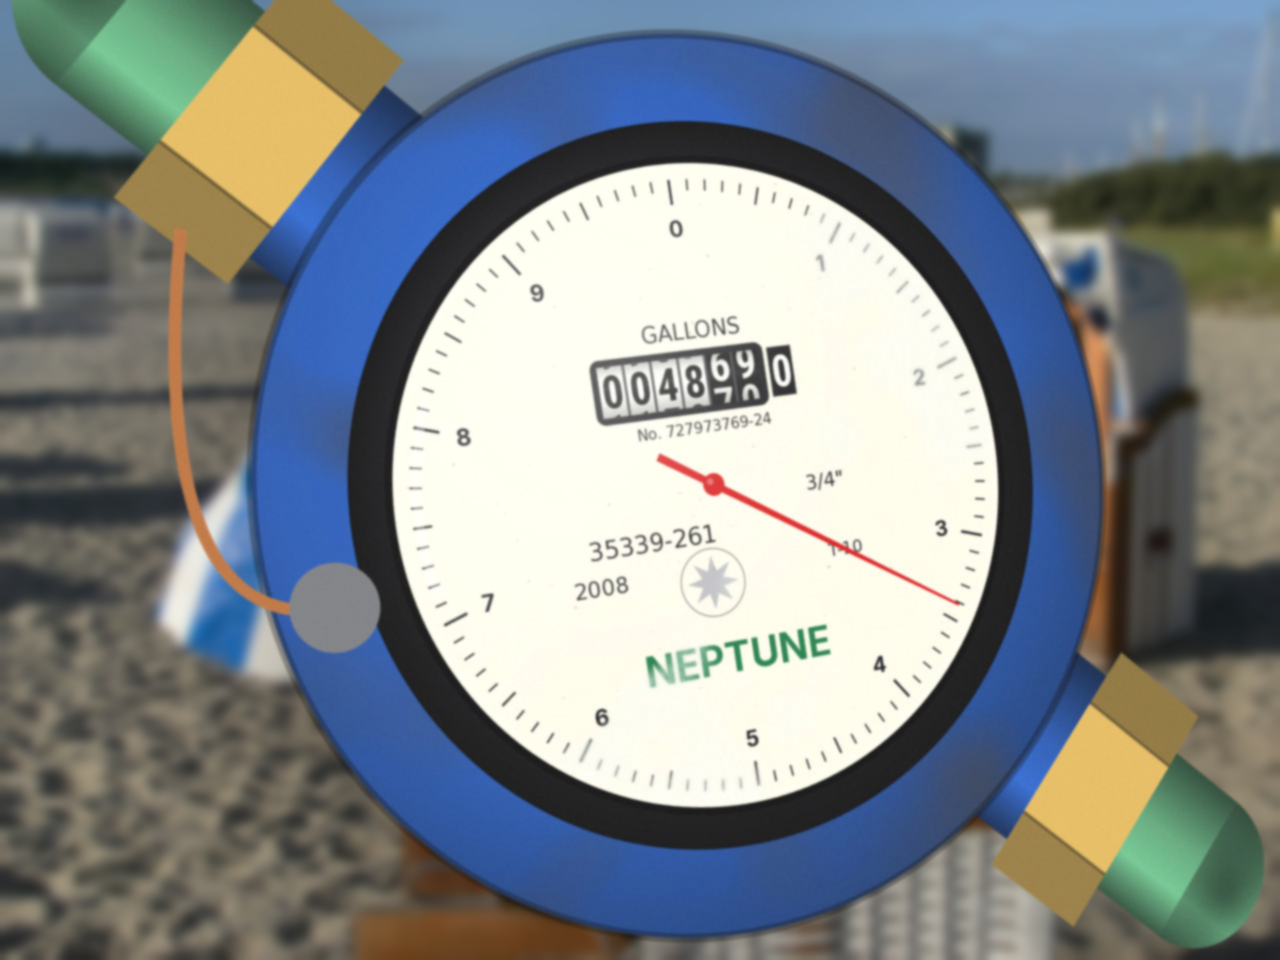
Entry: 48693.4 (gal)
